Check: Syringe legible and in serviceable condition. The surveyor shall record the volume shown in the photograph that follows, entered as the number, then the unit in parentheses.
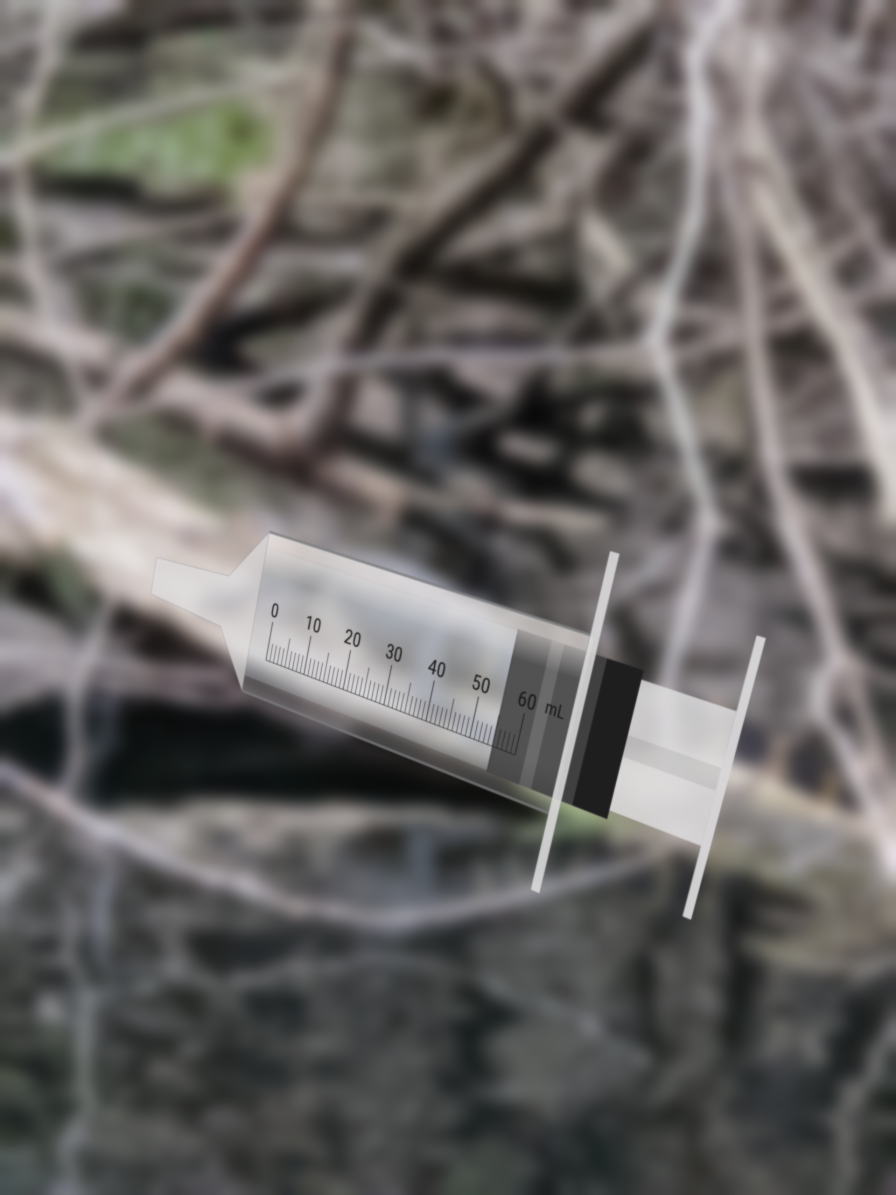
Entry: 55 (mL)
